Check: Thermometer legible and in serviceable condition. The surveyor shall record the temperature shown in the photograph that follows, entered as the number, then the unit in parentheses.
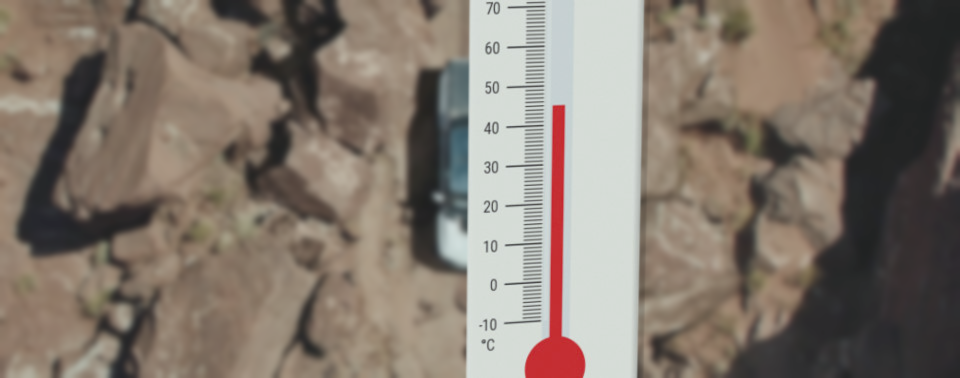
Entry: 45 (°C)
